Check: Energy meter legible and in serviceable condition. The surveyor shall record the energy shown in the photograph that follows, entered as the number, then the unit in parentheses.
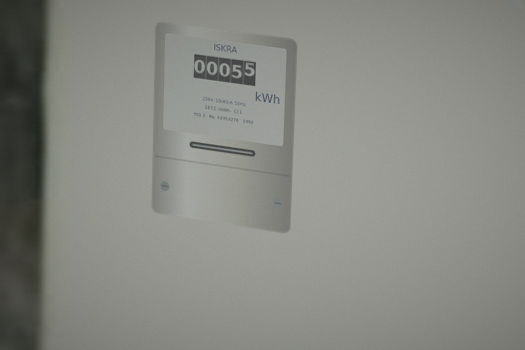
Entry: 55 (kWh)
